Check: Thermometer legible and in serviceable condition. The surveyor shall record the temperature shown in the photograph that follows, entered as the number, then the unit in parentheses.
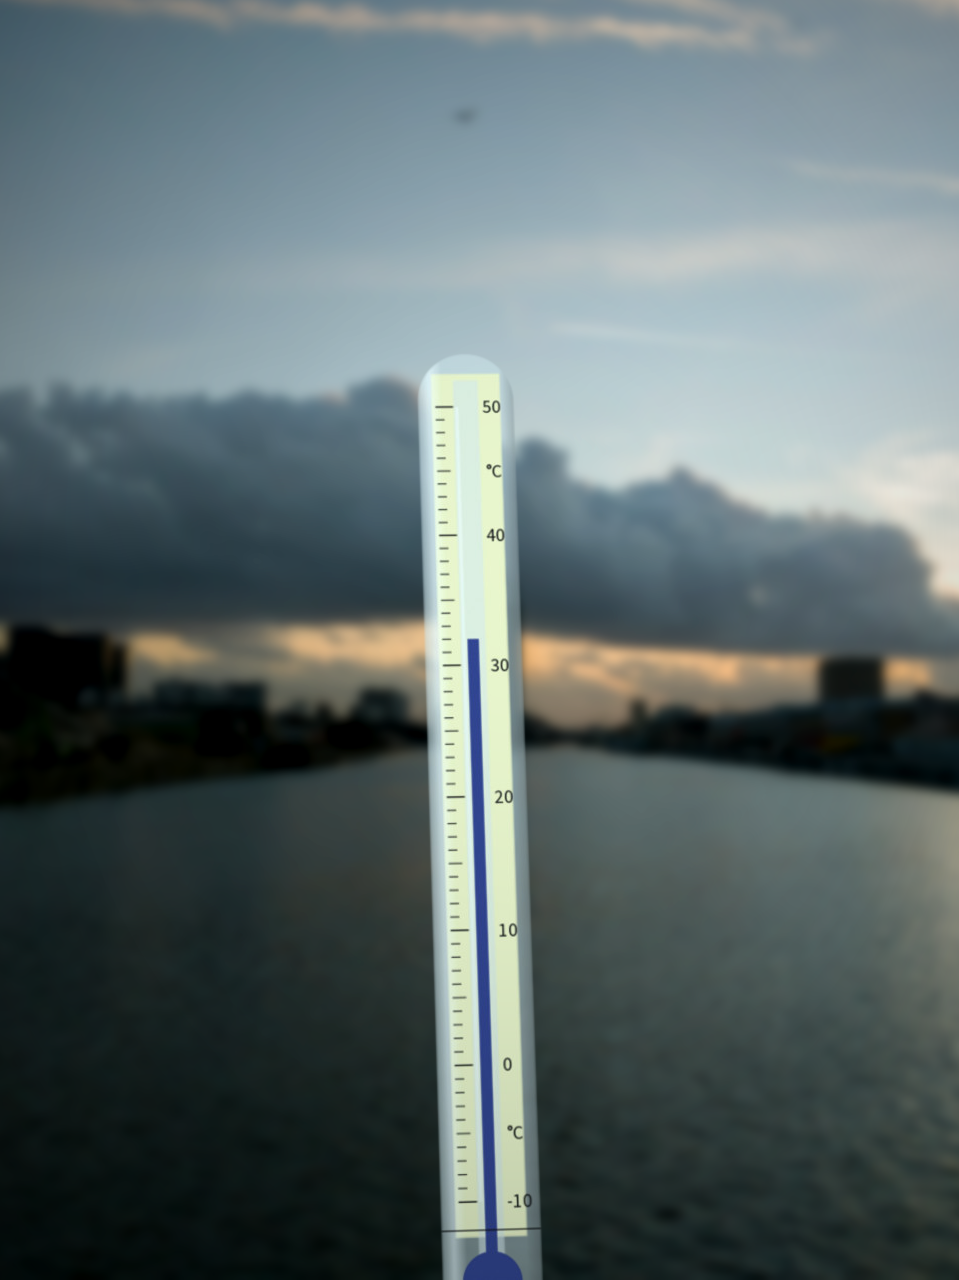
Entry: 32 (°C)
